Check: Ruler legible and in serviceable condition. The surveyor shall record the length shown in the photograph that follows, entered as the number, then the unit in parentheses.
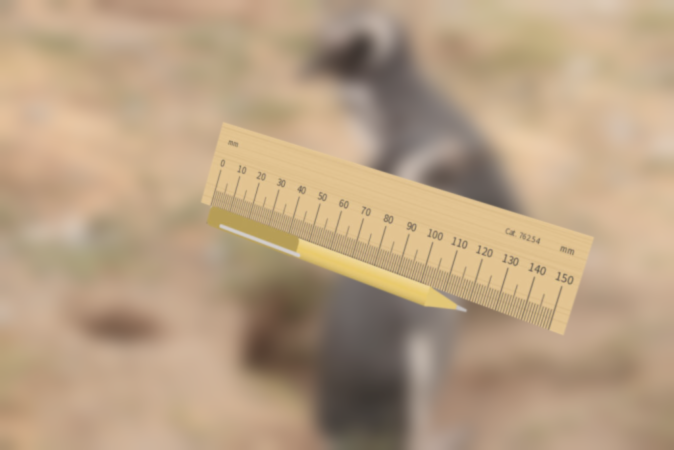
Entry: 120 (mm)
